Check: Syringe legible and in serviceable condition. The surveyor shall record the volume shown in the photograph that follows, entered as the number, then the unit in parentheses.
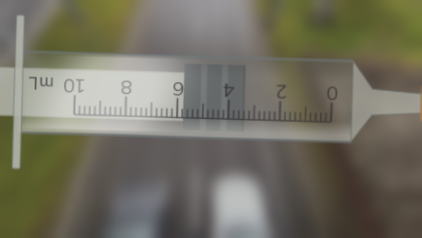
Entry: 3.4 (mL)
